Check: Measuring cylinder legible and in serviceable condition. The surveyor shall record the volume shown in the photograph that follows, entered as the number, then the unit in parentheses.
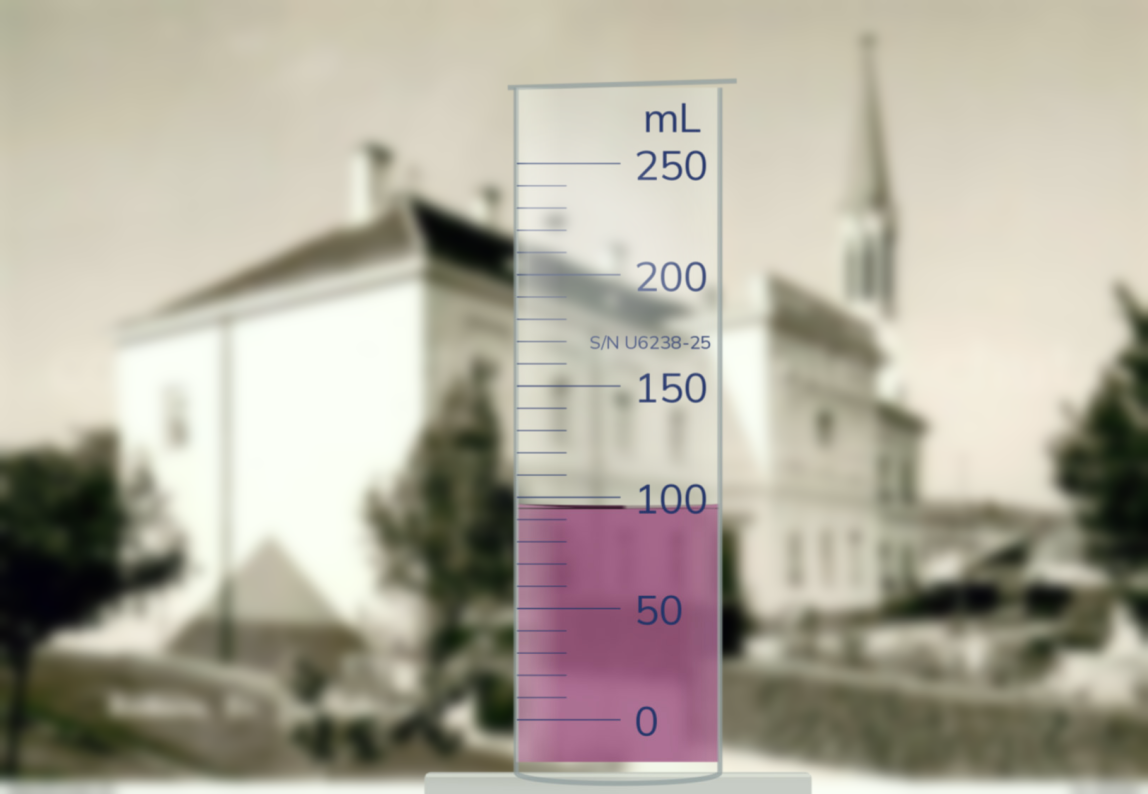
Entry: 95 (mL)
